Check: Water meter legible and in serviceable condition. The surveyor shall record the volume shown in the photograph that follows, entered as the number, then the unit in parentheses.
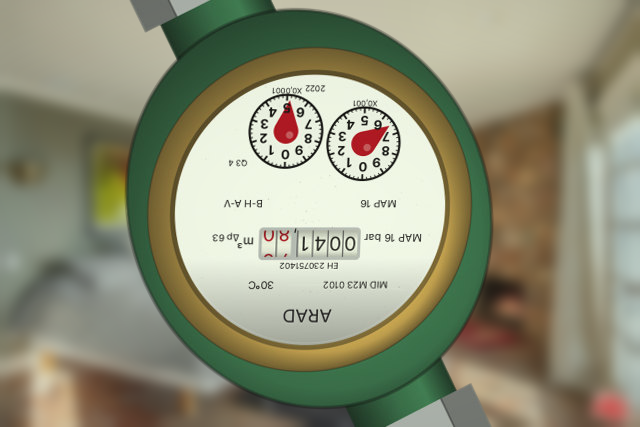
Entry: 41.7965 (m³)
